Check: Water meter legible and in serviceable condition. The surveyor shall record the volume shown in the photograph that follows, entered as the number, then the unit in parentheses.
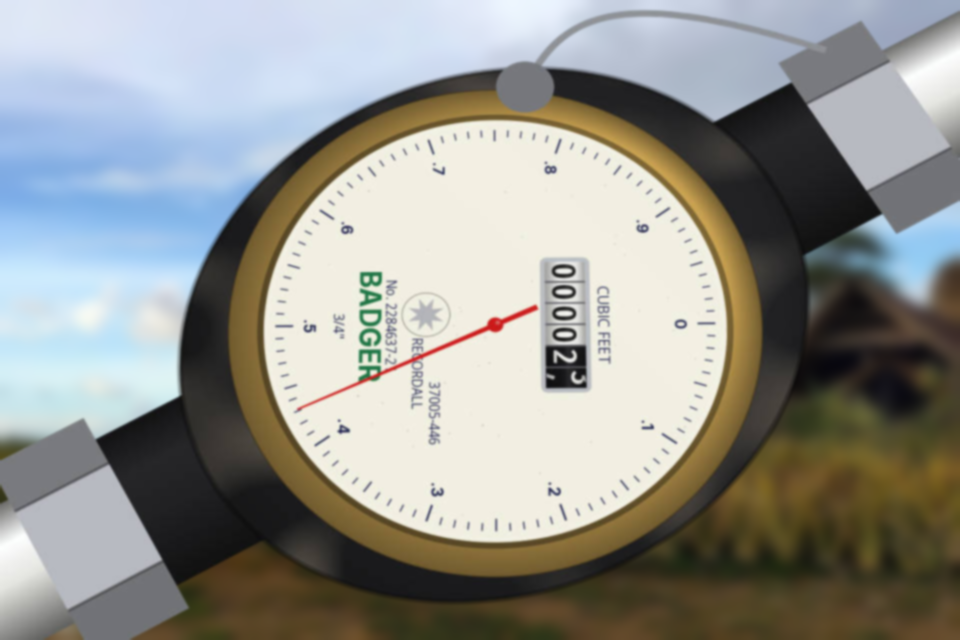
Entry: 23.43 (ft³)
